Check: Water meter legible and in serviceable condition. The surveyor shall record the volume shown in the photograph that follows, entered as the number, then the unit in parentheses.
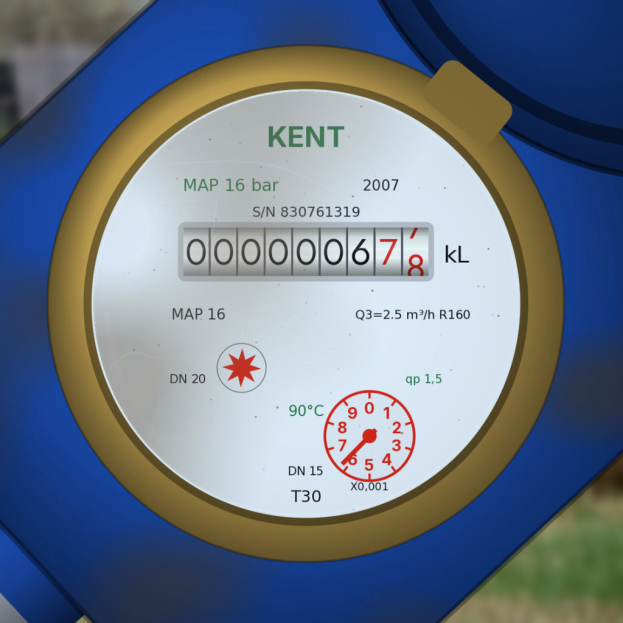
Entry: 6.776 (kL)
